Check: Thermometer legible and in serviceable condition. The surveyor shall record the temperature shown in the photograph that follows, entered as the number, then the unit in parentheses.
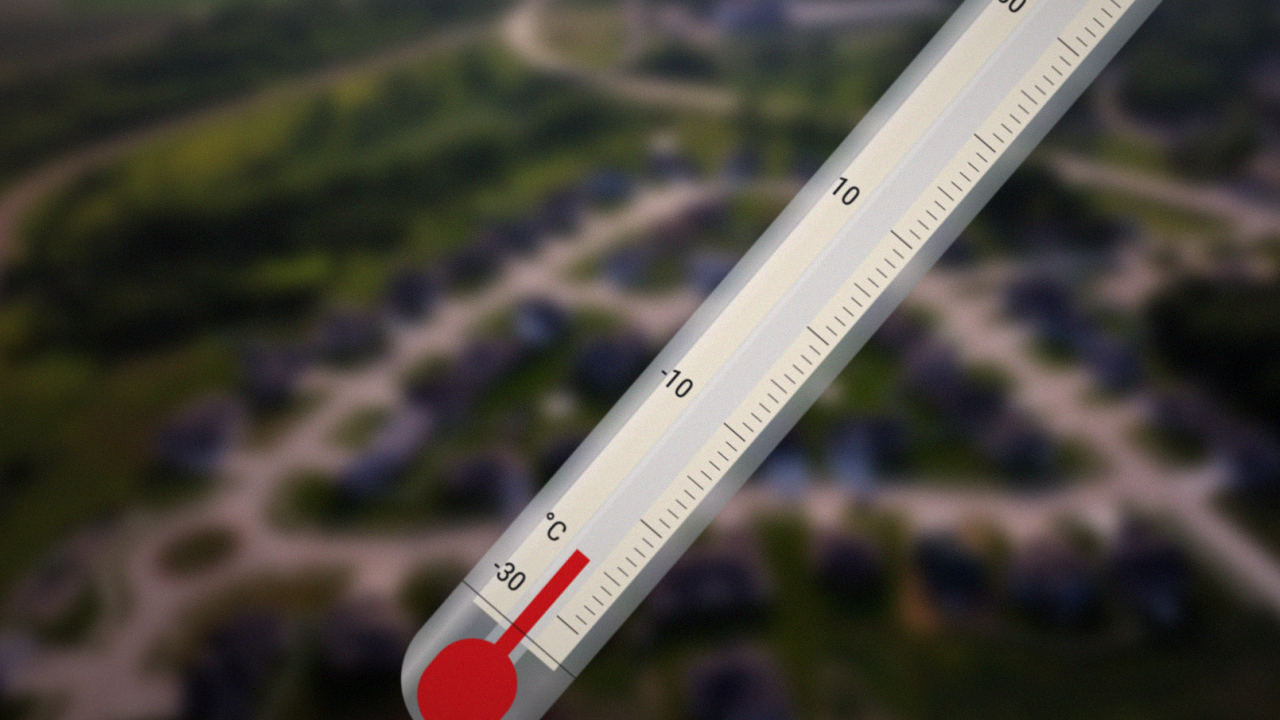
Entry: -25 (°C)
